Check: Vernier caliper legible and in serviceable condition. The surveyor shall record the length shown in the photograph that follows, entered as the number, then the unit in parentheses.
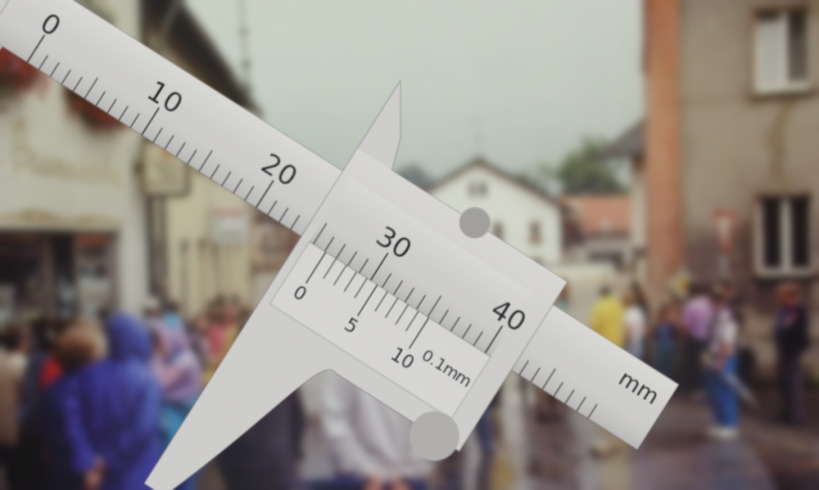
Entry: 26.1 (mm)
